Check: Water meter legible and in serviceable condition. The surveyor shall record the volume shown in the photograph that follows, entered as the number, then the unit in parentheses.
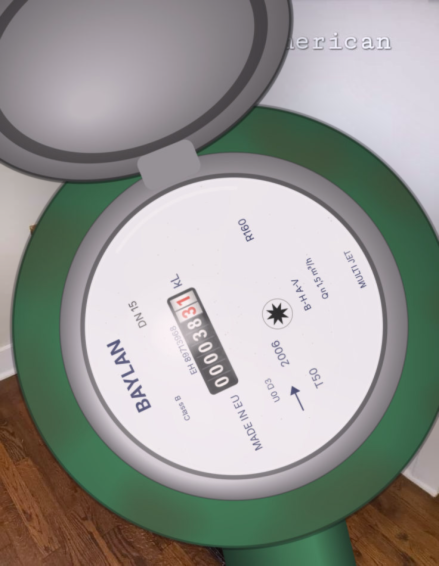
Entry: 38.31 (kL)
